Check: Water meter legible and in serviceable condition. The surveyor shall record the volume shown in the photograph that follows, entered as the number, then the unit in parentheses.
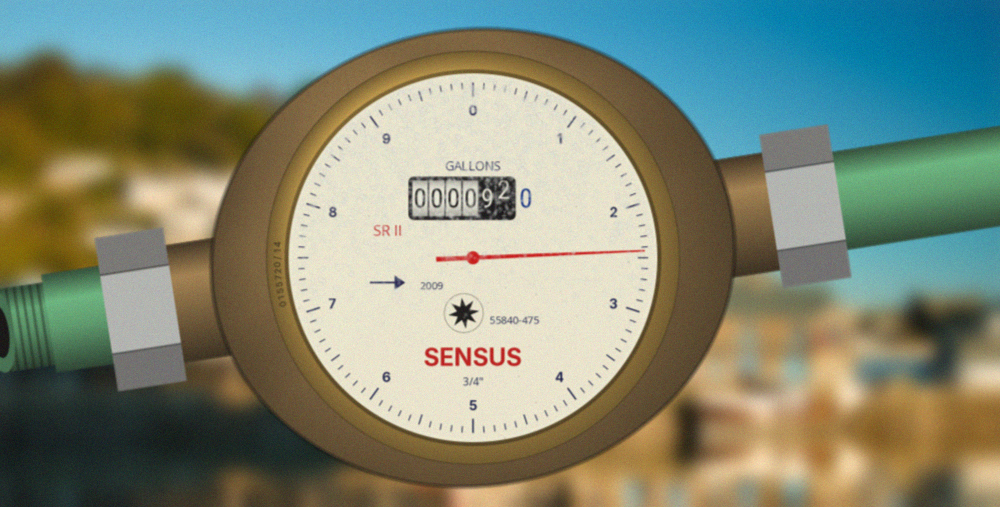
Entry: 922.4 (gal)
